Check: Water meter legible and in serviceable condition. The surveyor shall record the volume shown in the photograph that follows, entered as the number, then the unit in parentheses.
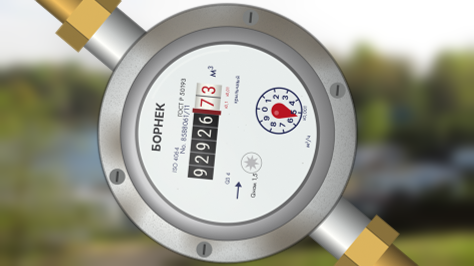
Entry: 92926.735 (m³)
